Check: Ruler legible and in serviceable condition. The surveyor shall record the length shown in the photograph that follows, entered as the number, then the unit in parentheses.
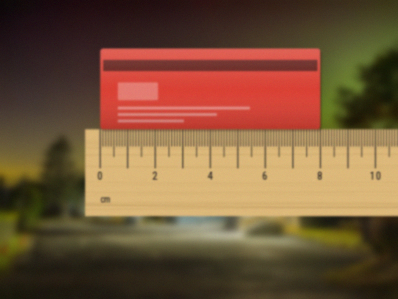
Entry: 8 (cm)
